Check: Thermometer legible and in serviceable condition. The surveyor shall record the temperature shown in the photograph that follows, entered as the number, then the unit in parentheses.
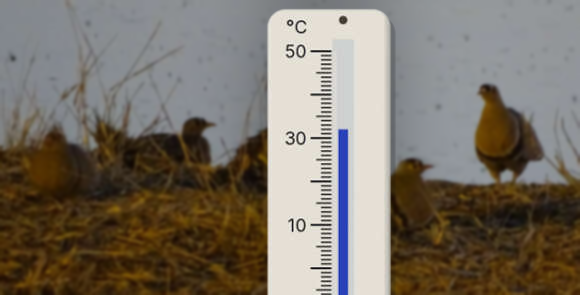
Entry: 32 (°C)
